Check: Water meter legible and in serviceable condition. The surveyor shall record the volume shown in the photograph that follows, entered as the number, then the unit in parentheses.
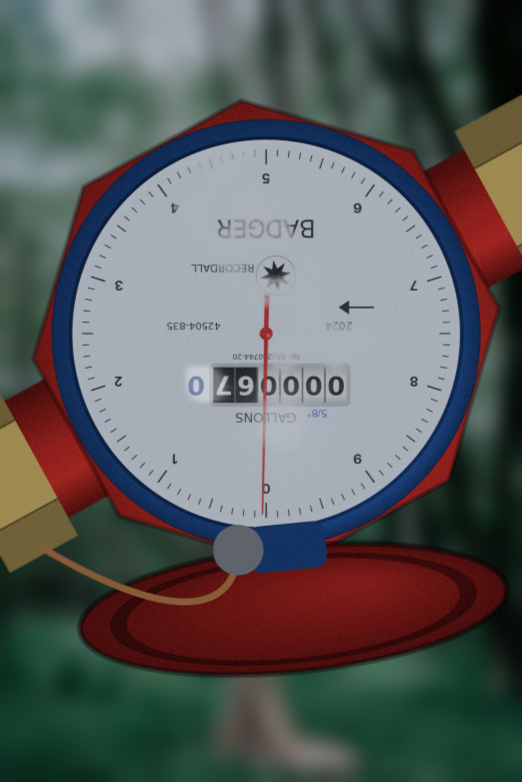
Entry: 670.0 (gal)
